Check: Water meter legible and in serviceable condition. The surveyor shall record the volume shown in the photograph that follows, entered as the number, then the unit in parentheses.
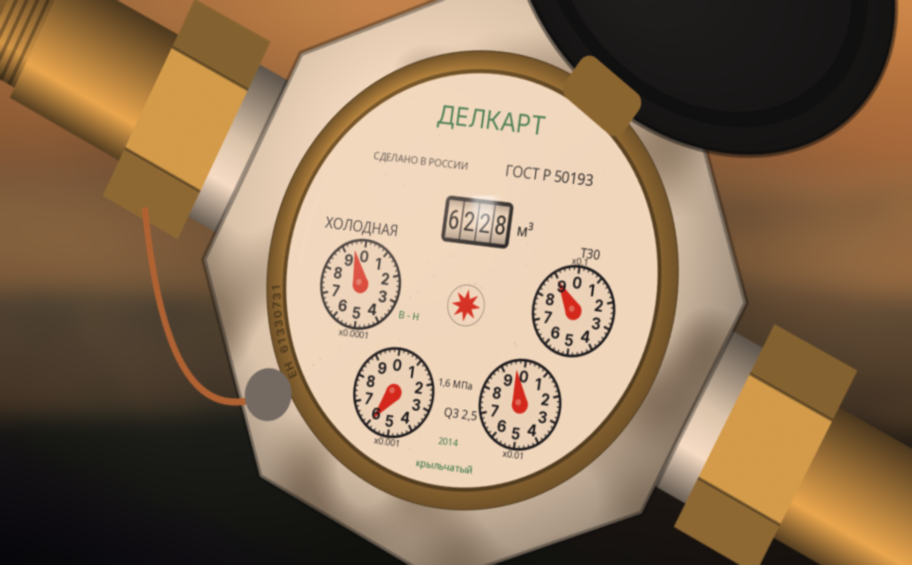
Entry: 6228.8959 (m³)
